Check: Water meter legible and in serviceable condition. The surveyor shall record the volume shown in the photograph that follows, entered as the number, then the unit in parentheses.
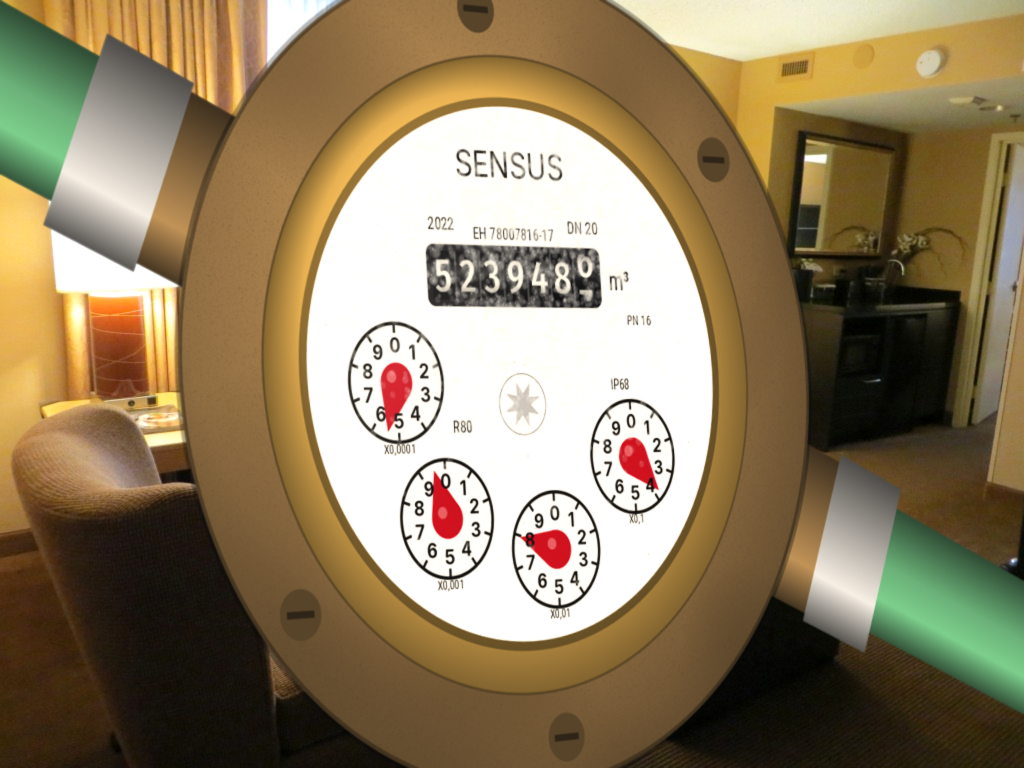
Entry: 5239486.3795 (m³)
